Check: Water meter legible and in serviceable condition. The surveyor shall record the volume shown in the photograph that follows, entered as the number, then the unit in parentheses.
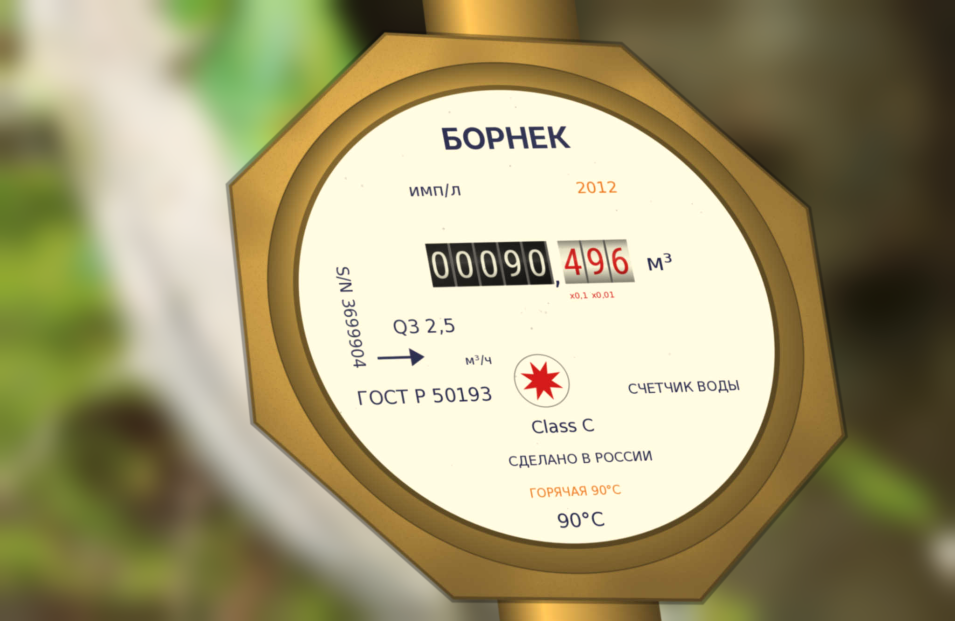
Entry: 90.496 (m³)
